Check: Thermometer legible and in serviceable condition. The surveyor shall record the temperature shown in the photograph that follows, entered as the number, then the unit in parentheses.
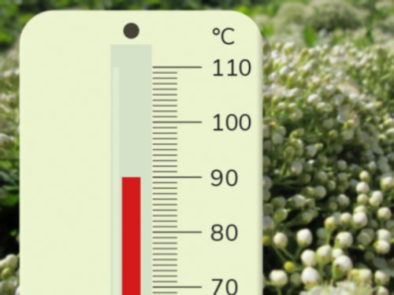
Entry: 90 (°C)
